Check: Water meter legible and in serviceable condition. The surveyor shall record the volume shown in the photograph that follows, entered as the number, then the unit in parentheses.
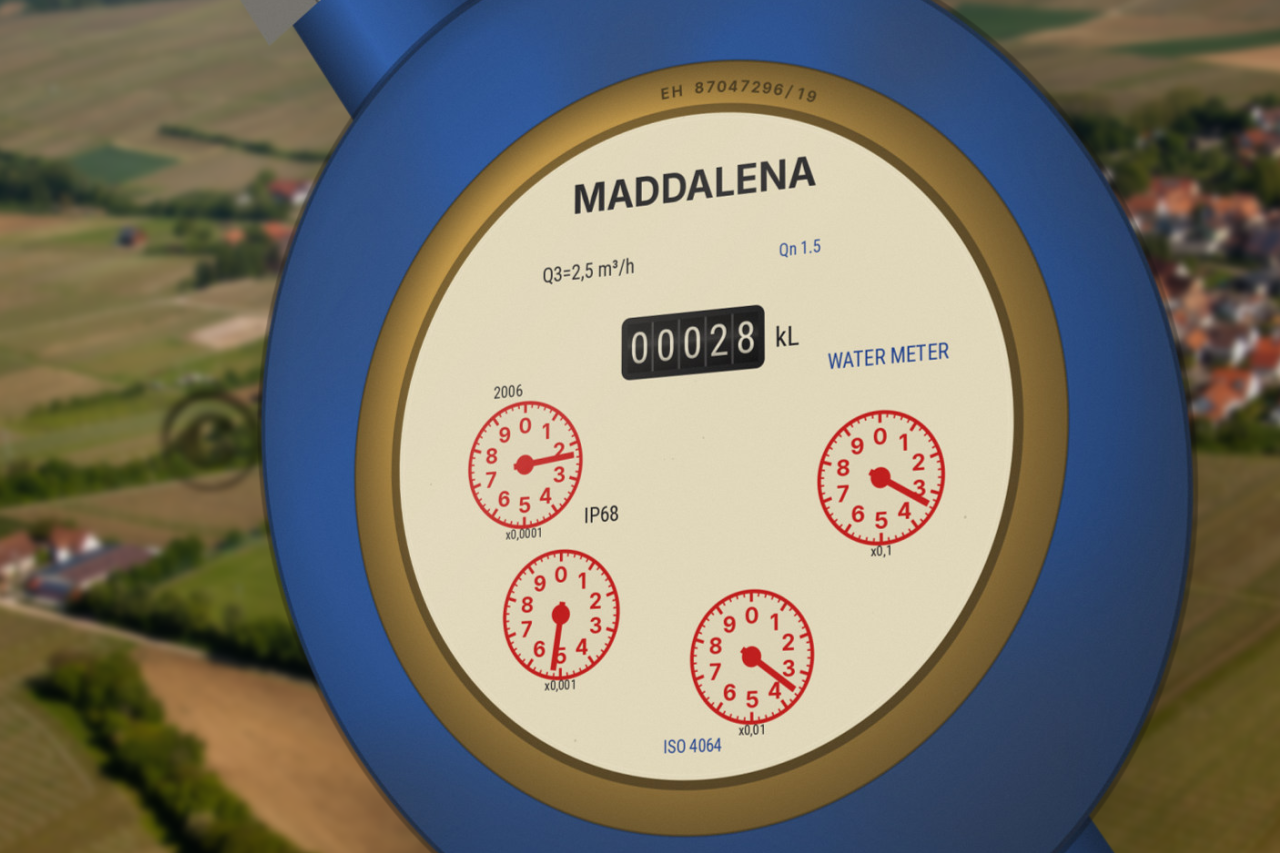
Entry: 28.3352 (kL)
